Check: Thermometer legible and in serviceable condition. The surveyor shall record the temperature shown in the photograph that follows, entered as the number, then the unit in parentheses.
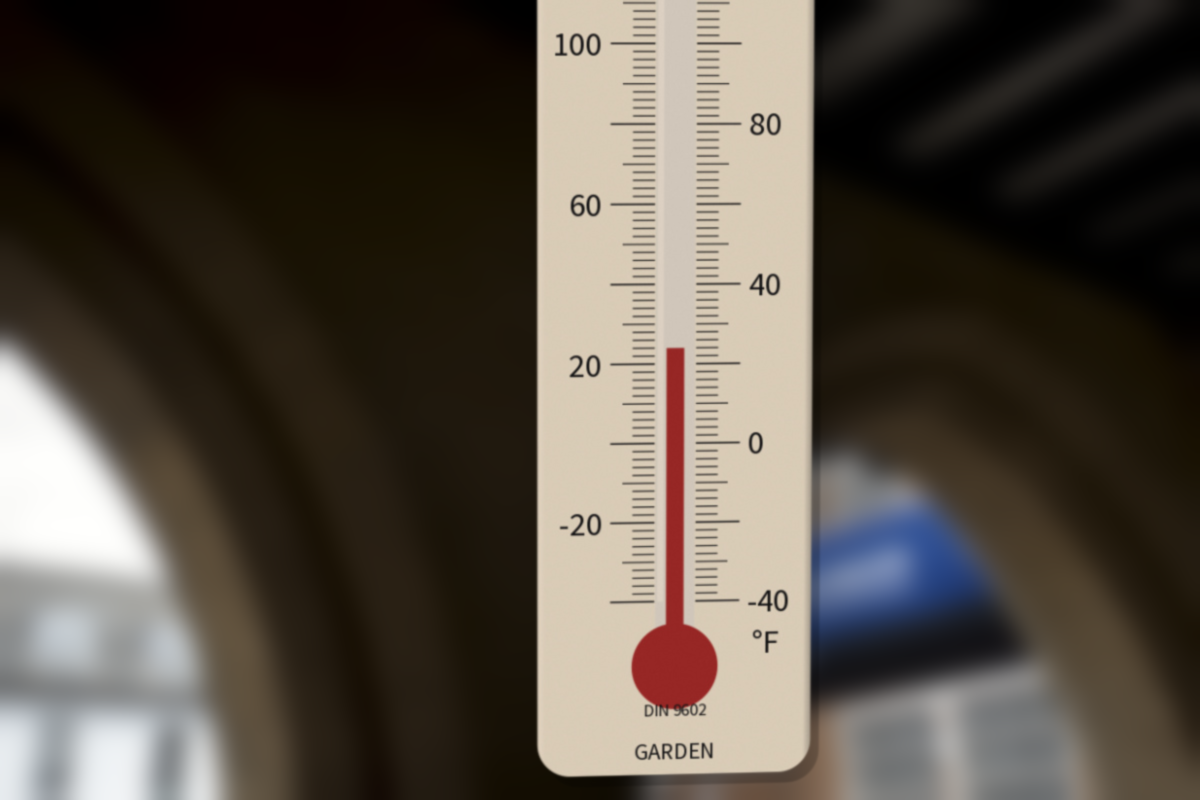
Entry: 24 (°F)
